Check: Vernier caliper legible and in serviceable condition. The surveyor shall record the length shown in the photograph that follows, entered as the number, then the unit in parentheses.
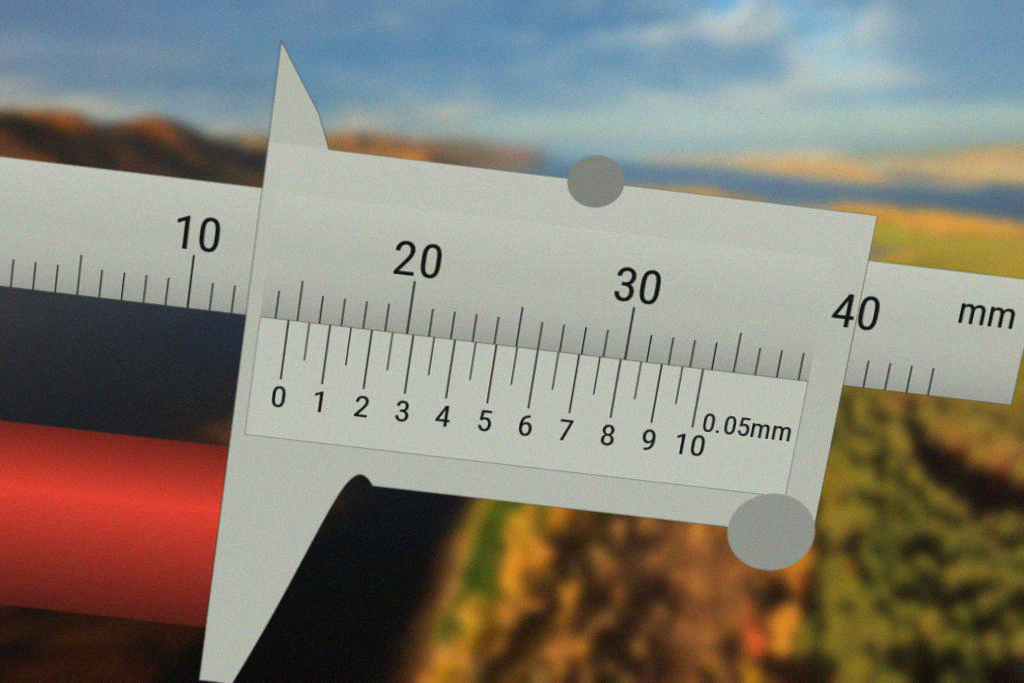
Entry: 14.6 (mm)
